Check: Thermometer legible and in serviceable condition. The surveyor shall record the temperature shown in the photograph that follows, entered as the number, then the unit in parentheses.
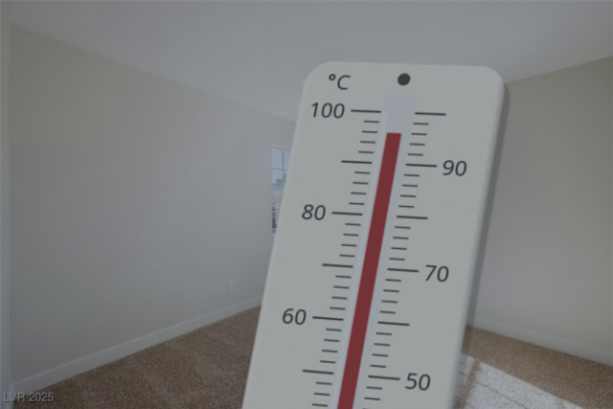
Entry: 96 (°C)
